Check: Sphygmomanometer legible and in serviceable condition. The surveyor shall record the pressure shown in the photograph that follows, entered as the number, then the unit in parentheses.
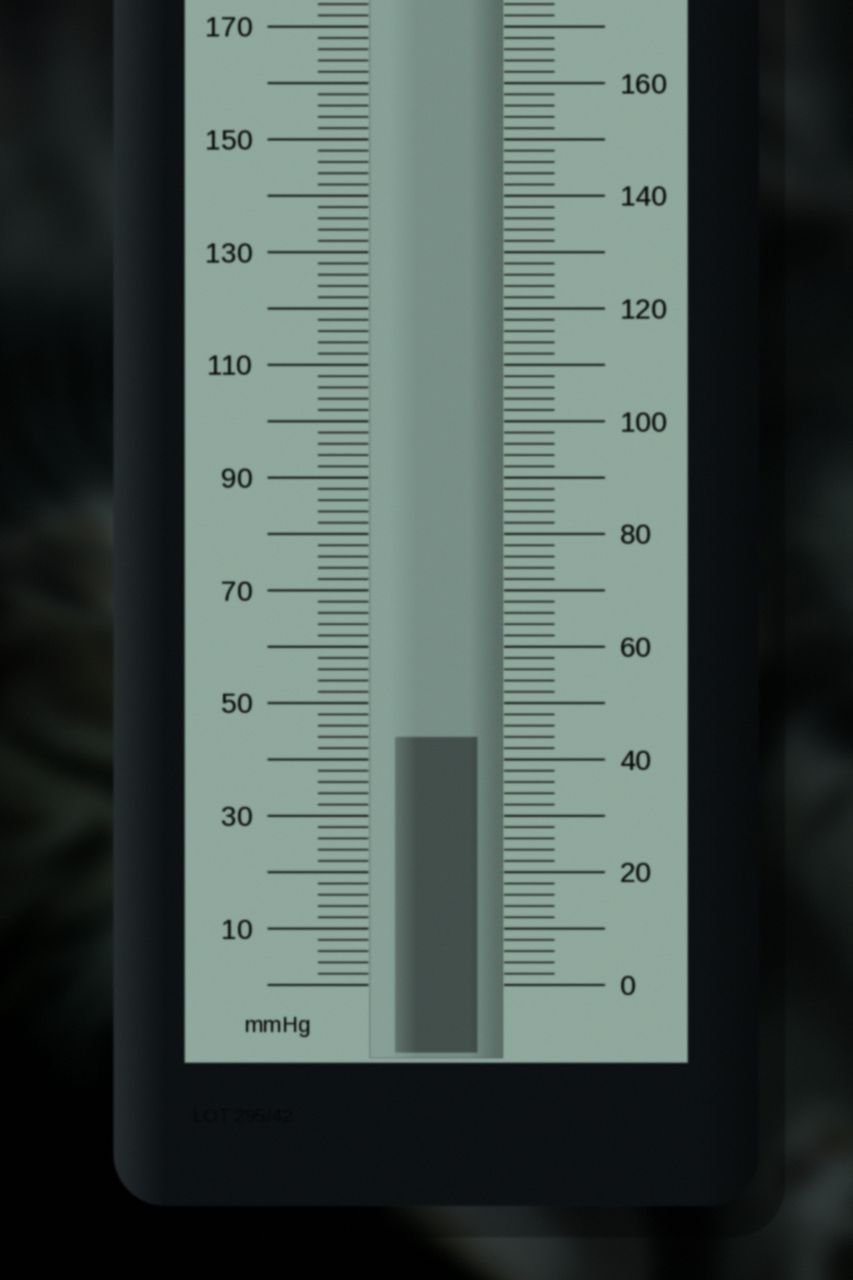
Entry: 44 (mmHg)
